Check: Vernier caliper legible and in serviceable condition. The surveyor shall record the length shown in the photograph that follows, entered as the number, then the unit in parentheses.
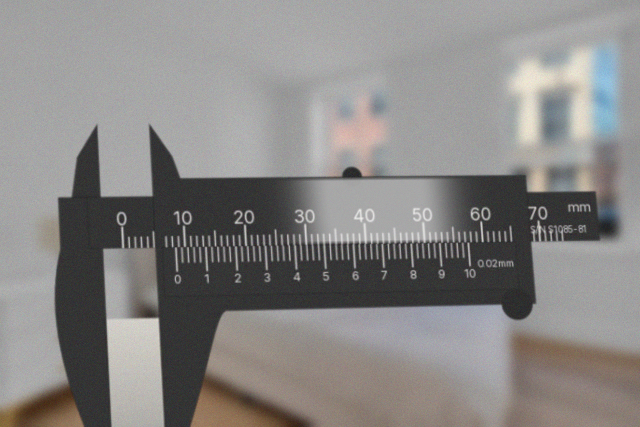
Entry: 8.5 (mm)
